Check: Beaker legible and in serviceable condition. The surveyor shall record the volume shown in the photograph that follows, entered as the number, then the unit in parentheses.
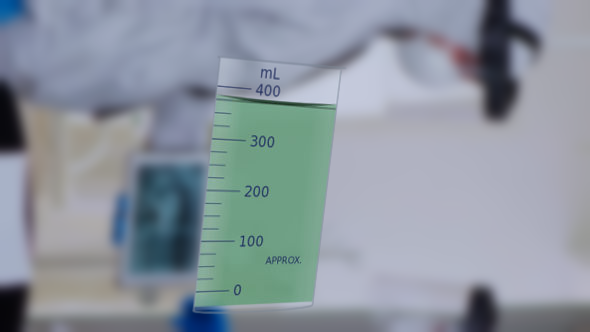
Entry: 375 (mL)
